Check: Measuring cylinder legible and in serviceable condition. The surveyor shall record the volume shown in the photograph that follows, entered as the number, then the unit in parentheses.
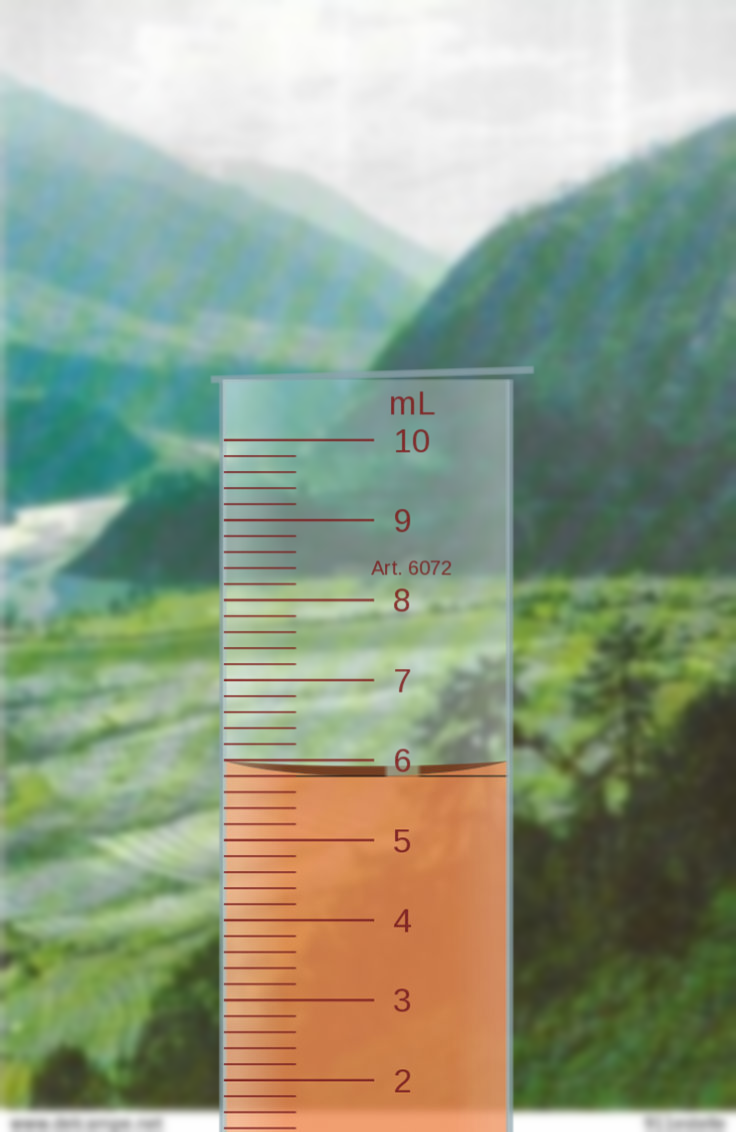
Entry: 5.8 (mL)
